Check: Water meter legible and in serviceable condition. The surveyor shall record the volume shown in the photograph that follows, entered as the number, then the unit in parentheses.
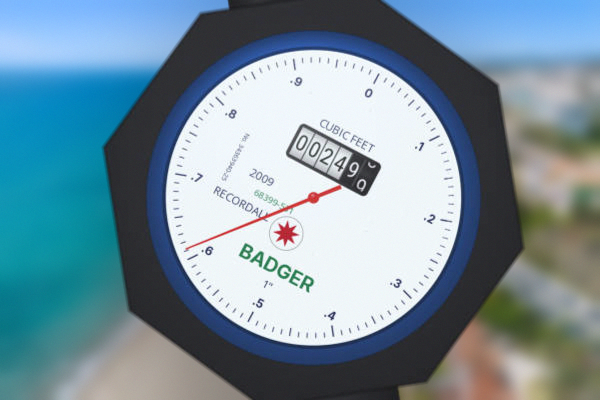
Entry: 2498.61 (ft³)
